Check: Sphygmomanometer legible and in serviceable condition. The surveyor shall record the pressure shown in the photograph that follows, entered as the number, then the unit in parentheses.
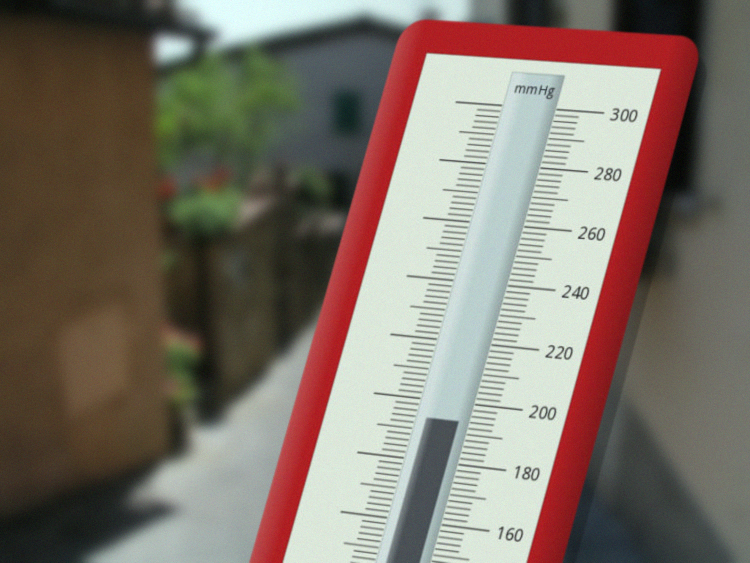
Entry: 194 (mmHg)
